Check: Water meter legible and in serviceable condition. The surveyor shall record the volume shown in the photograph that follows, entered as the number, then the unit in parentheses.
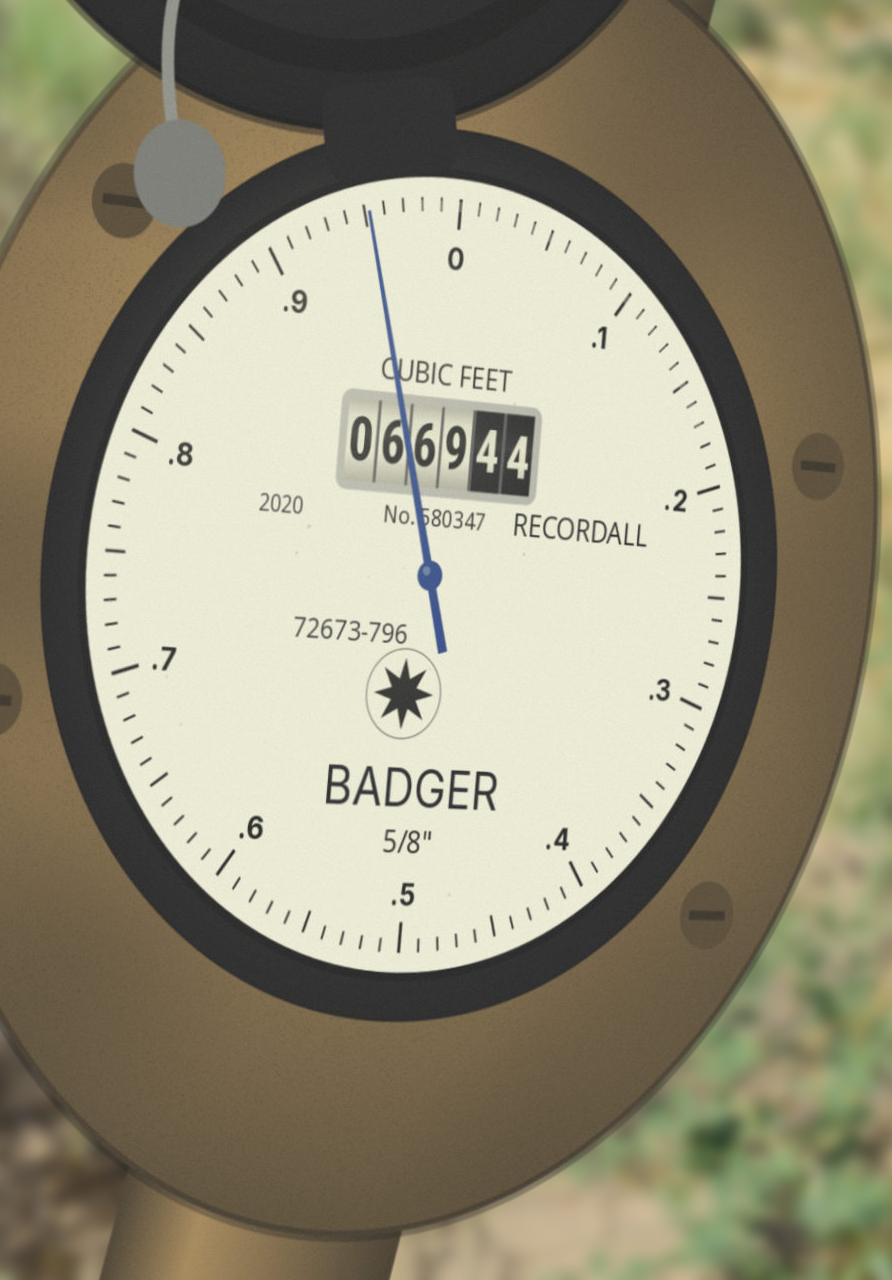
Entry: 66943.95 (ft³)
